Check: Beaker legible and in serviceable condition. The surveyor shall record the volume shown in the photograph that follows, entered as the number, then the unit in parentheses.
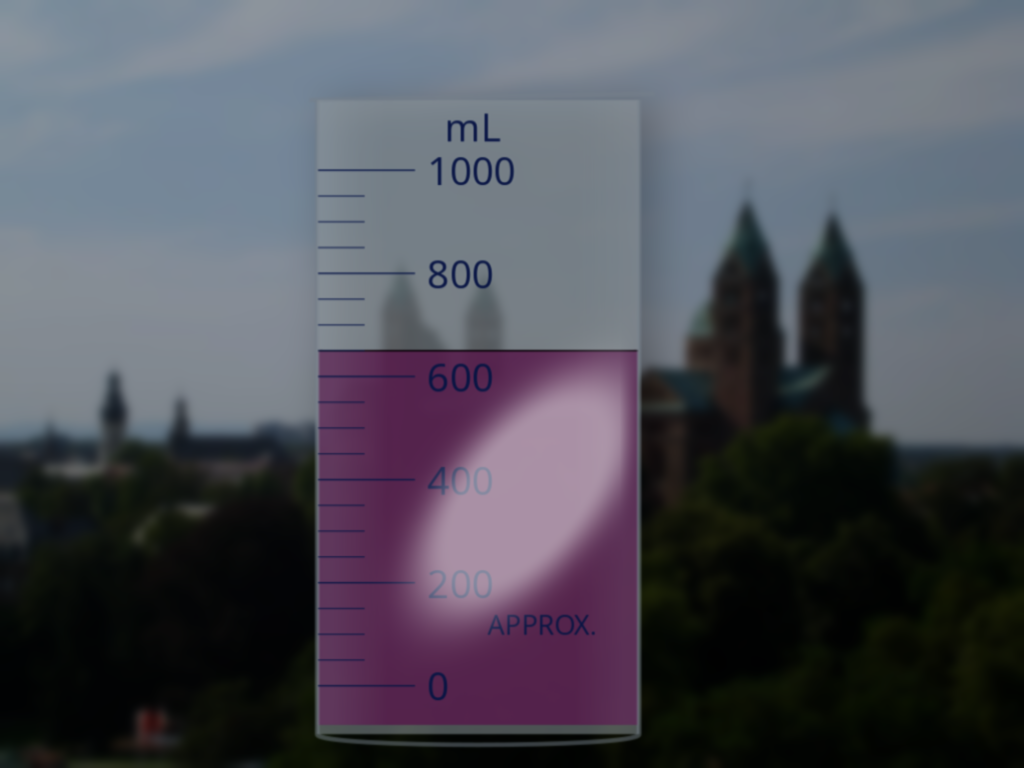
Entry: 650 (mL)
